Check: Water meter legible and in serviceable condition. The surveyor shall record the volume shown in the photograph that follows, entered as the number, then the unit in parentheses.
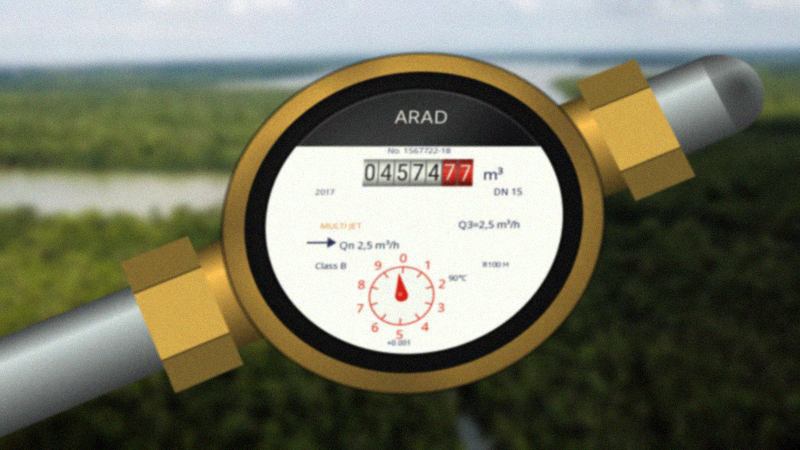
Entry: 4574.769 (m³)
